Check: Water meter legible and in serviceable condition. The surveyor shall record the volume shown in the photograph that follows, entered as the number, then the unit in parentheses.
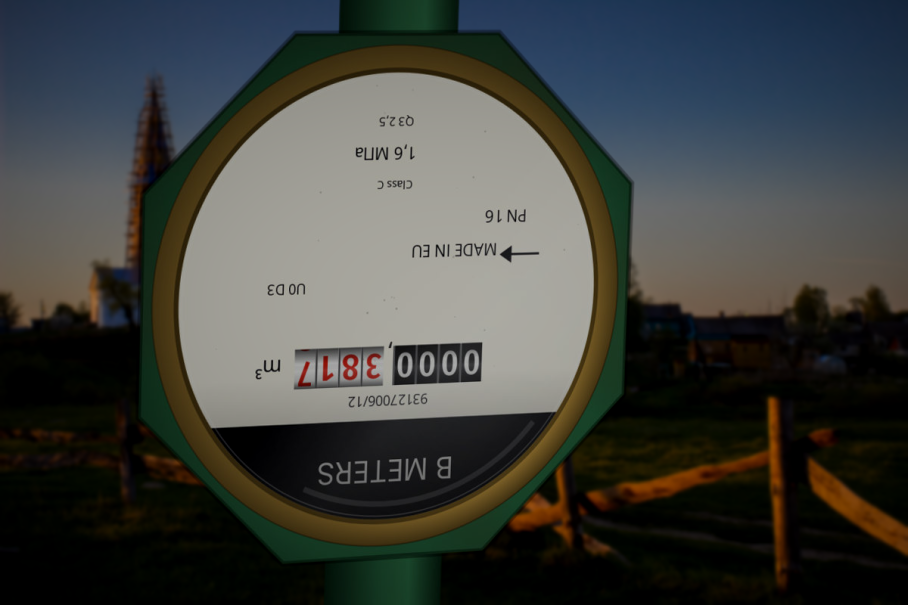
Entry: 0.3817 (m³)
